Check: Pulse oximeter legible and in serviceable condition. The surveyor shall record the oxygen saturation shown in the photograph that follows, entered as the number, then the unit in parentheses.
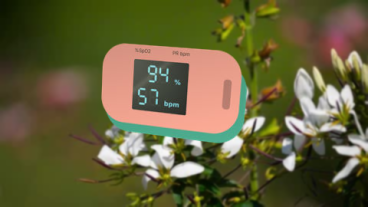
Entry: 94 (%)
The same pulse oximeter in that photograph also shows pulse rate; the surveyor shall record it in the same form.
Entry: 57 (bpm)
